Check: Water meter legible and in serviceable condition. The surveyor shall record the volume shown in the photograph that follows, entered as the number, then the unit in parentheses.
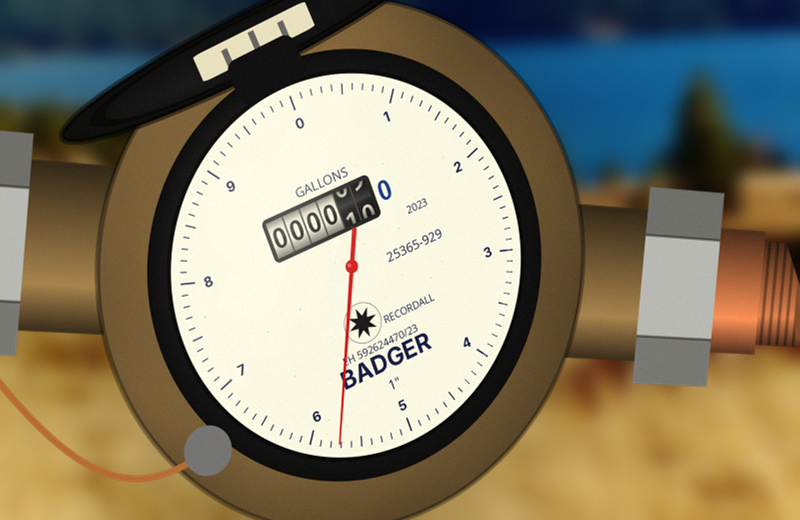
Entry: 95.7 (gal)
